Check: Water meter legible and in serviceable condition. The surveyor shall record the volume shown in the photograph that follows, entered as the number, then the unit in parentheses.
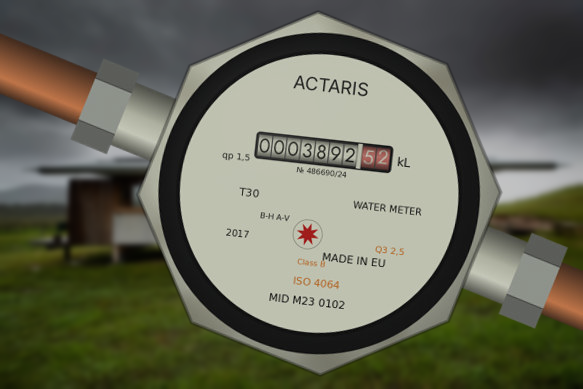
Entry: 3892.52 (kL)
